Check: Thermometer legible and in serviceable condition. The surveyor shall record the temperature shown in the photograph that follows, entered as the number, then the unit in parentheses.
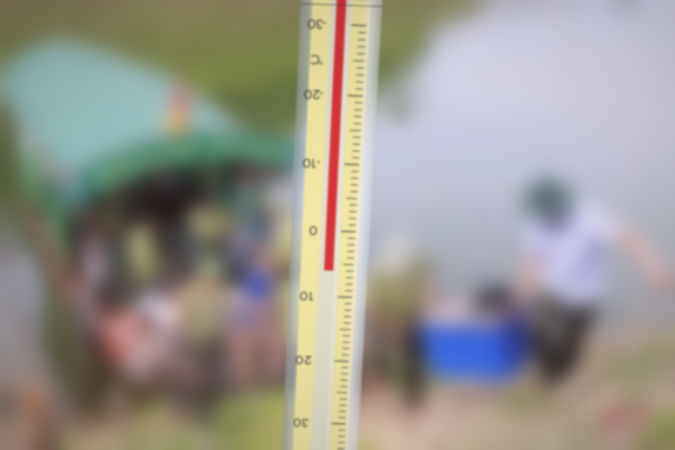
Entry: 6 (°C)
